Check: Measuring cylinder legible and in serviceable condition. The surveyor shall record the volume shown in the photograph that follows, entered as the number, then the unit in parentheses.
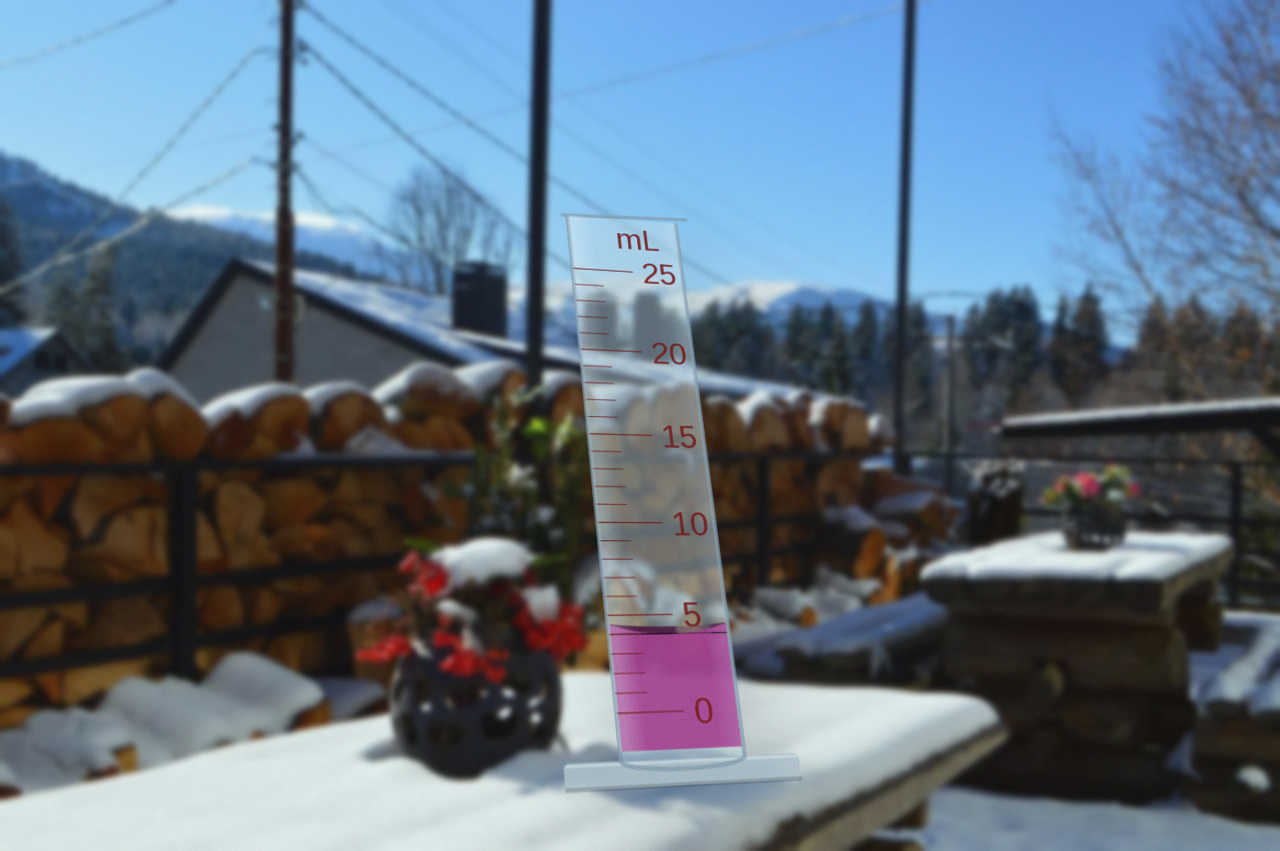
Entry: 4 (mL)
